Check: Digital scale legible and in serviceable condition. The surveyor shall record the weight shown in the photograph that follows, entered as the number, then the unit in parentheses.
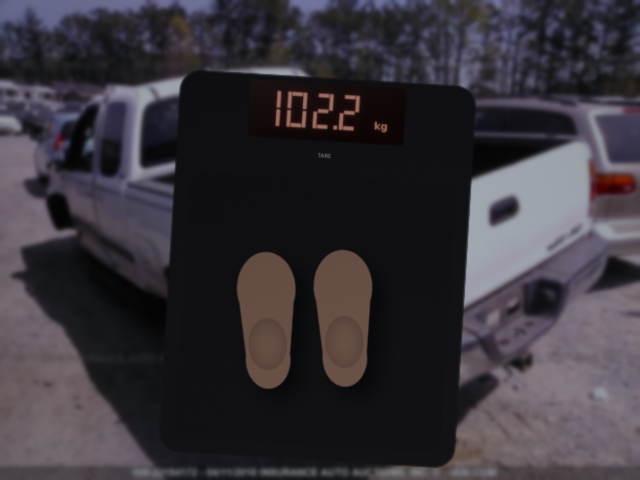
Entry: 102.2 (kg)
